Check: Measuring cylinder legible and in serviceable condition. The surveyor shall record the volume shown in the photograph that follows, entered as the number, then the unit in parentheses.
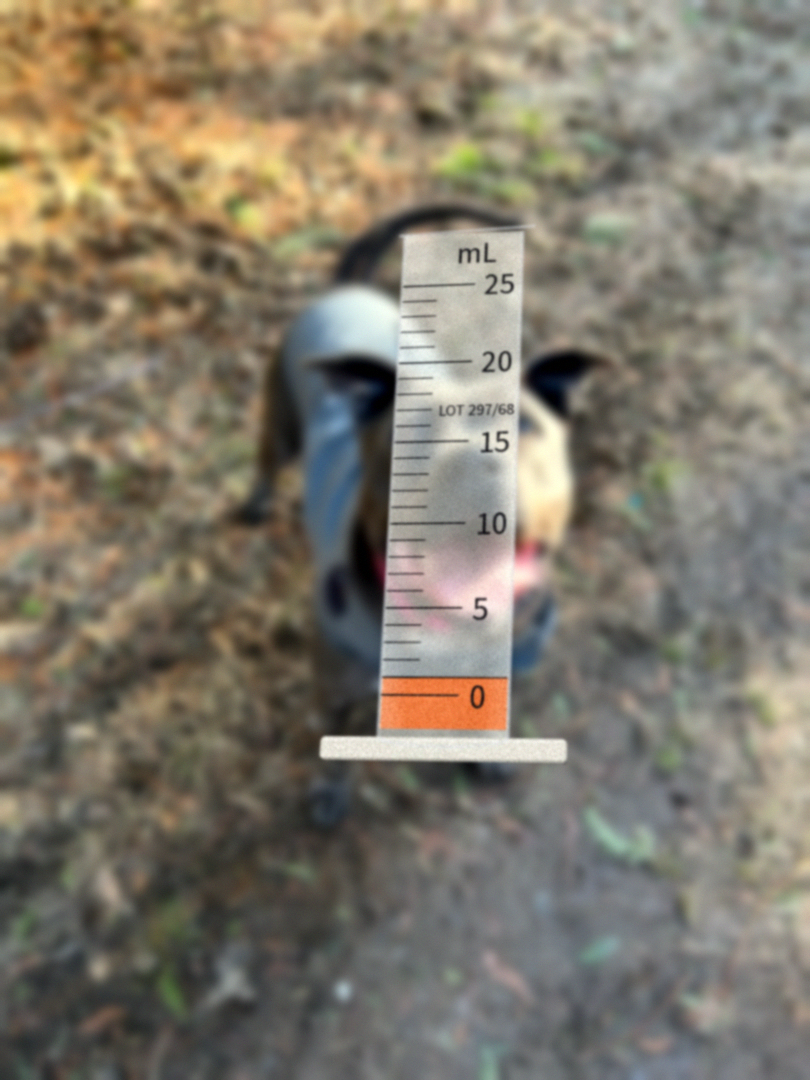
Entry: 1 (mL)
